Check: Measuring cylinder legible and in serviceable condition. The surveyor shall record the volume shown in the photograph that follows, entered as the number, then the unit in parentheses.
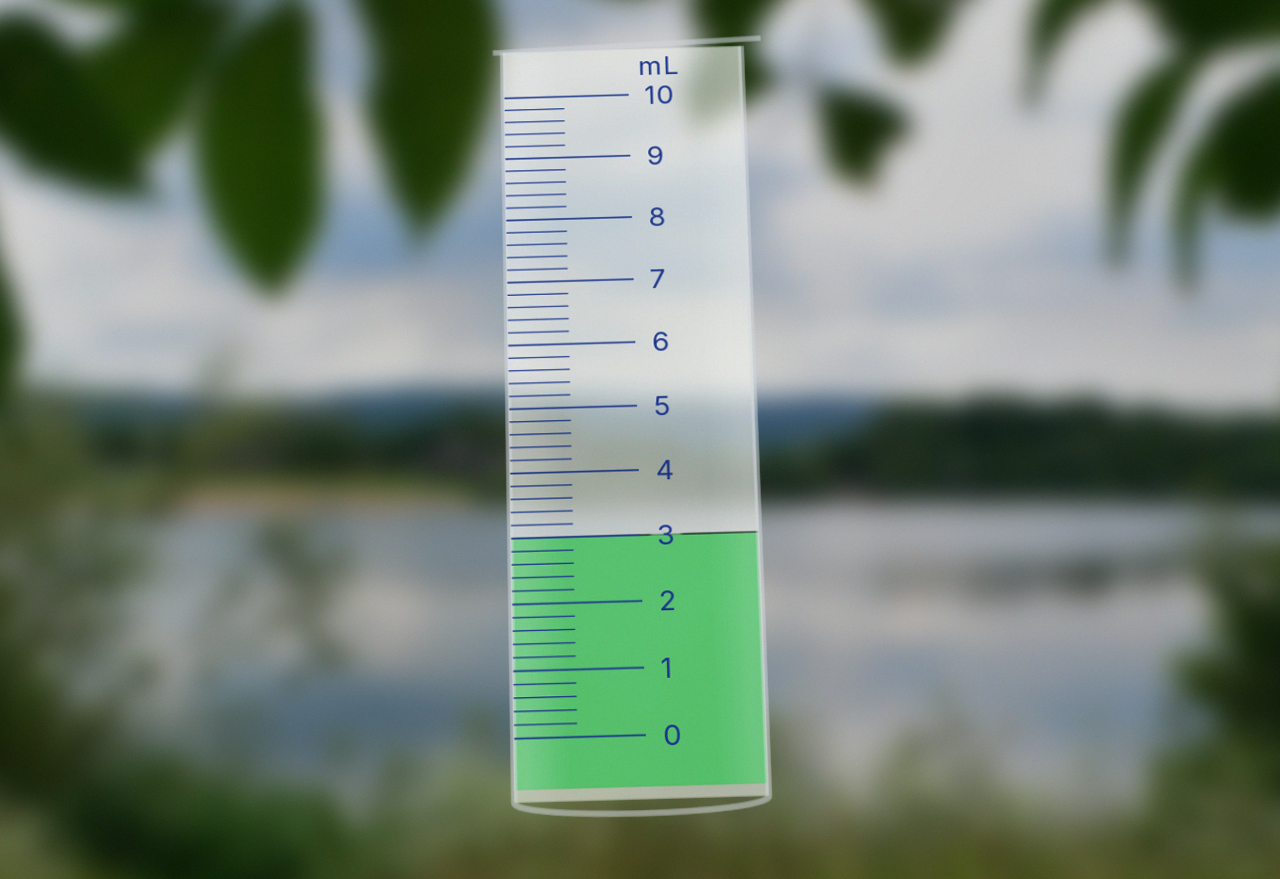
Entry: 3 (mL)
